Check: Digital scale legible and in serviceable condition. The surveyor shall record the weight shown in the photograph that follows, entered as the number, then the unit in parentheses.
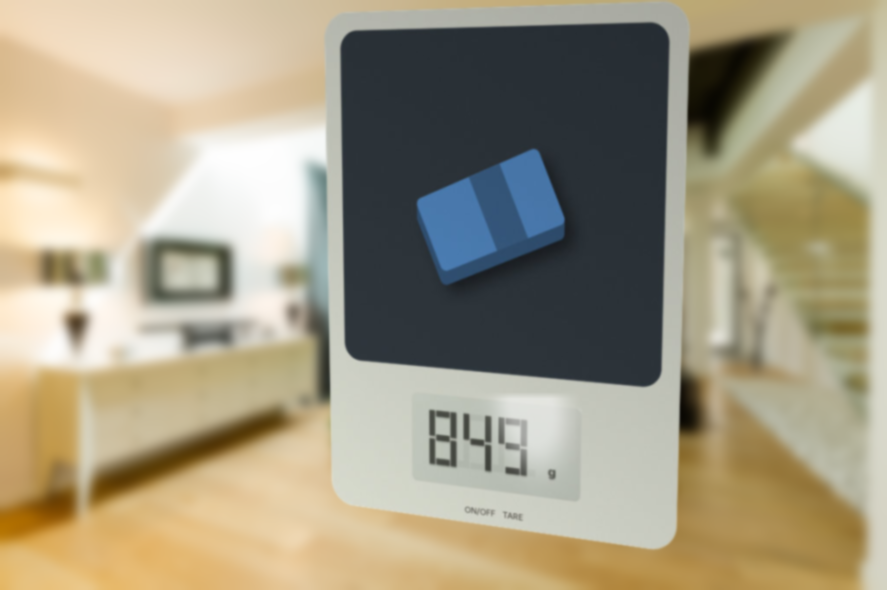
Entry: 849 (g)
